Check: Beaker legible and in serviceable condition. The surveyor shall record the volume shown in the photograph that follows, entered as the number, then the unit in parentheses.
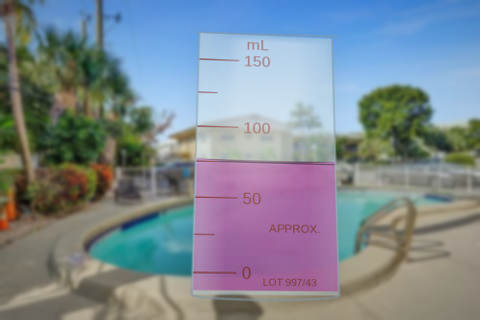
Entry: 75 (mL)
